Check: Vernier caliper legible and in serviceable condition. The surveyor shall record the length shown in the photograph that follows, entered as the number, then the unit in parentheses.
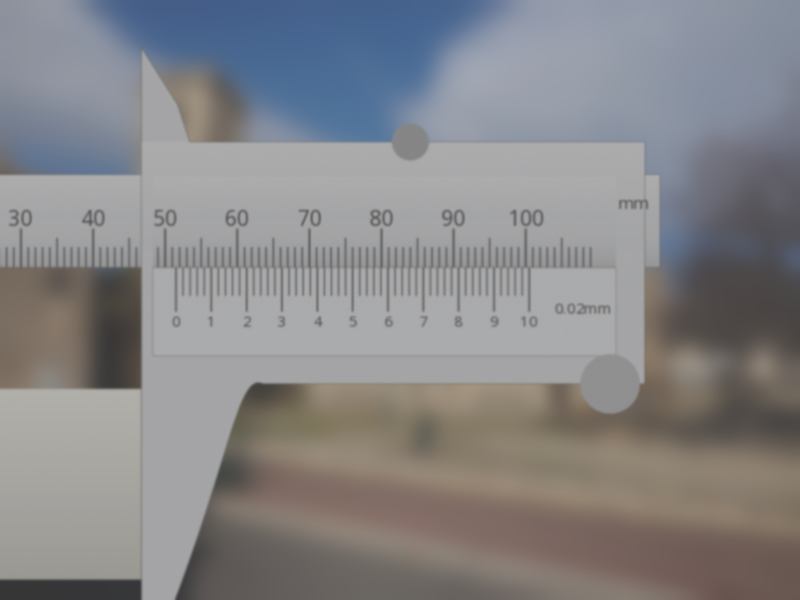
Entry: 51.5 (mm)
